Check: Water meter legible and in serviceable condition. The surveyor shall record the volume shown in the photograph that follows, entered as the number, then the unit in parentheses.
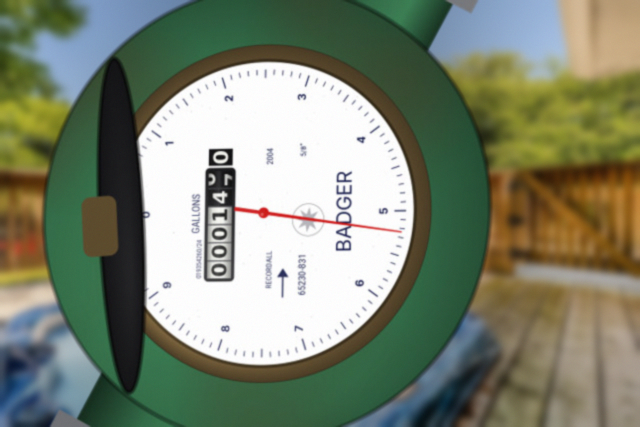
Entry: 1465.2 (gal)
